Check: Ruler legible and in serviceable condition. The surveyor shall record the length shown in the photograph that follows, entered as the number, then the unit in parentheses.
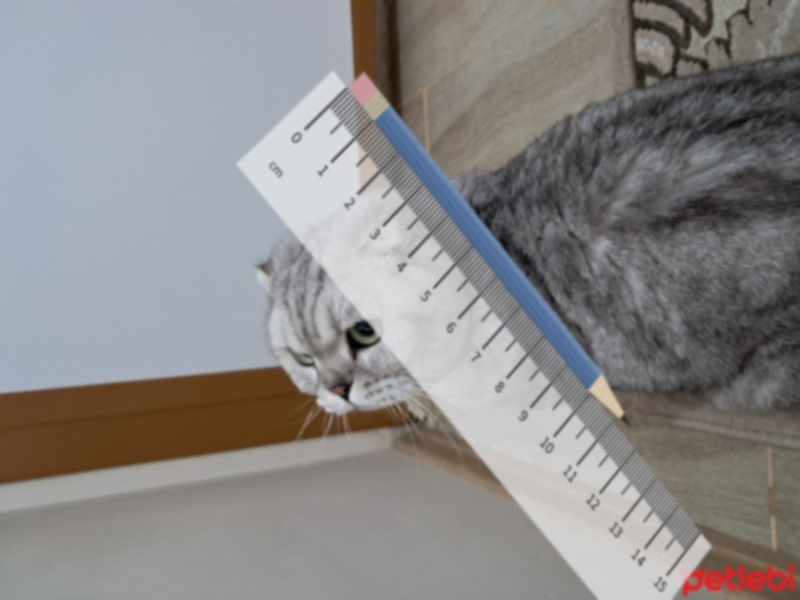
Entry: 11.5 (cm)
